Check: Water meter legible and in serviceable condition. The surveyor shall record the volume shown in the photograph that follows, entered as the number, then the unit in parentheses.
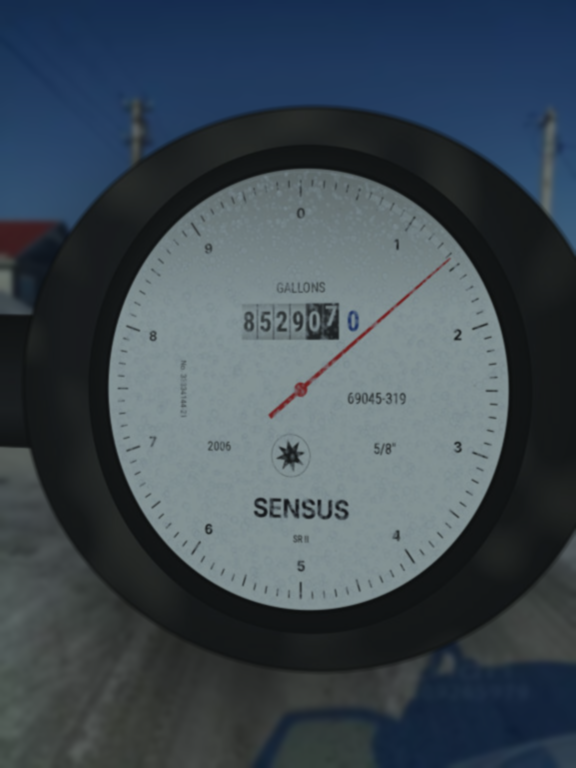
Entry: 8529071.4 (gal)
